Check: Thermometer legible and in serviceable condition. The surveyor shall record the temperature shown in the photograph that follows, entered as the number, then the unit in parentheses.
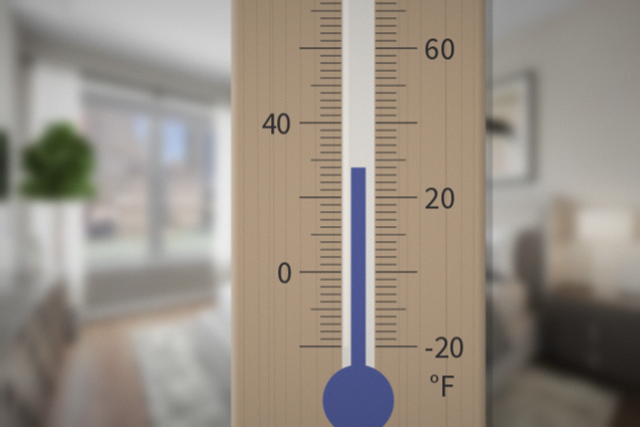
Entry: 28 (°F)
